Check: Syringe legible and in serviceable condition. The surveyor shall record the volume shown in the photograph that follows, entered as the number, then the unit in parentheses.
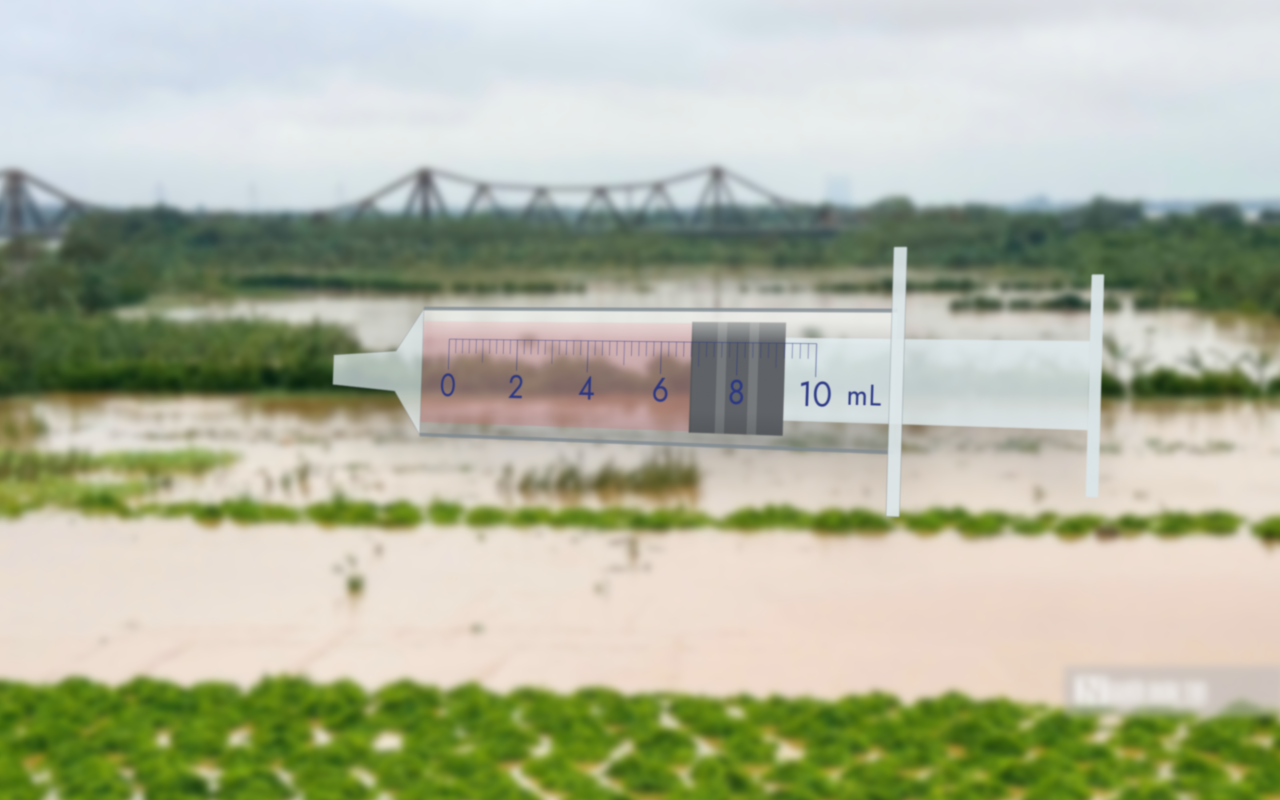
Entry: 6.8 (mL)
